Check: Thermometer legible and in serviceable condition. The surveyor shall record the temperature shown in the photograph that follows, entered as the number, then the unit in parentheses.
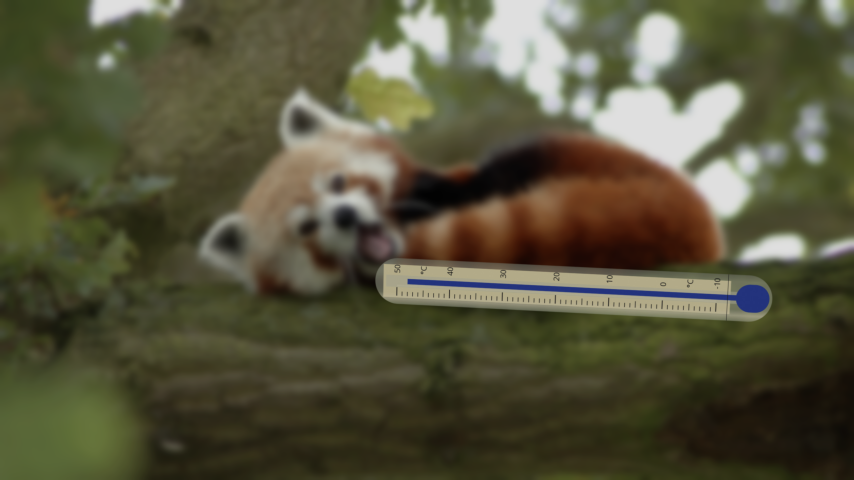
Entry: 48 (°C)
